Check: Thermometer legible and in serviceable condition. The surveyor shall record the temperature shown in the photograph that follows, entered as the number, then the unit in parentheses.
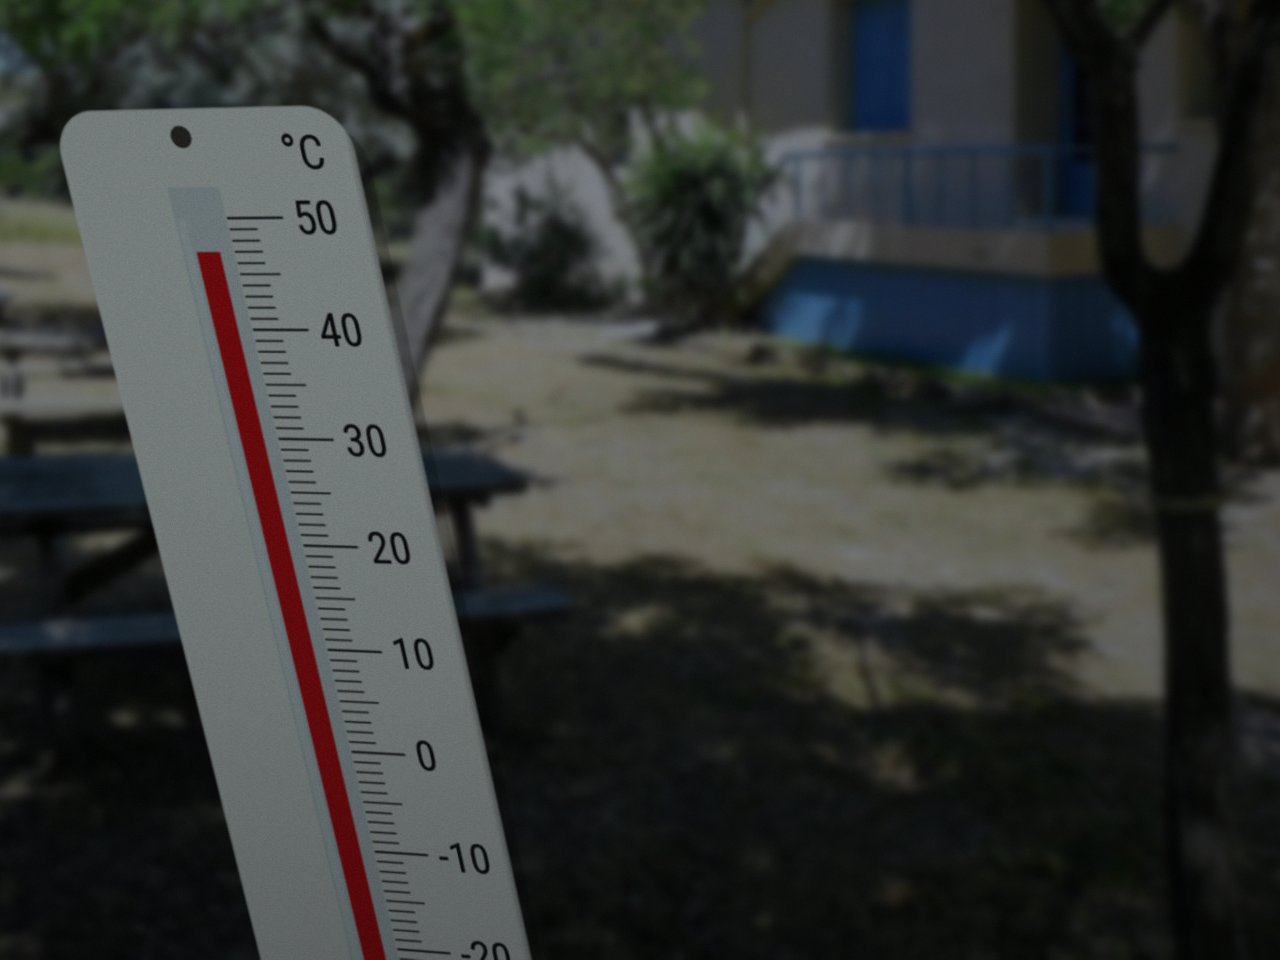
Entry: 47 (°C)
